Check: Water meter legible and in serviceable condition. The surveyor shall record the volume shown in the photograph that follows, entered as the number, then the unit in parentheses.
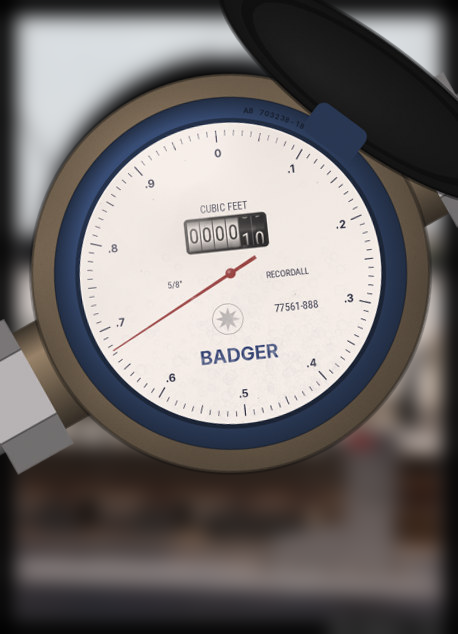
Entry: 9.67 (ft³)
